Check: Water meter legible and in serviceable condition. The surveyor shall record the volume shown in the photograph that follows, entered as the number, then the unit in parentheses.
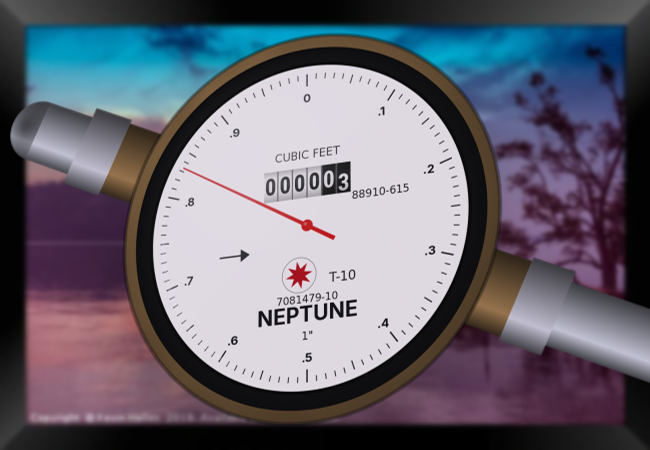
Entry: 2.83 (ft³)
